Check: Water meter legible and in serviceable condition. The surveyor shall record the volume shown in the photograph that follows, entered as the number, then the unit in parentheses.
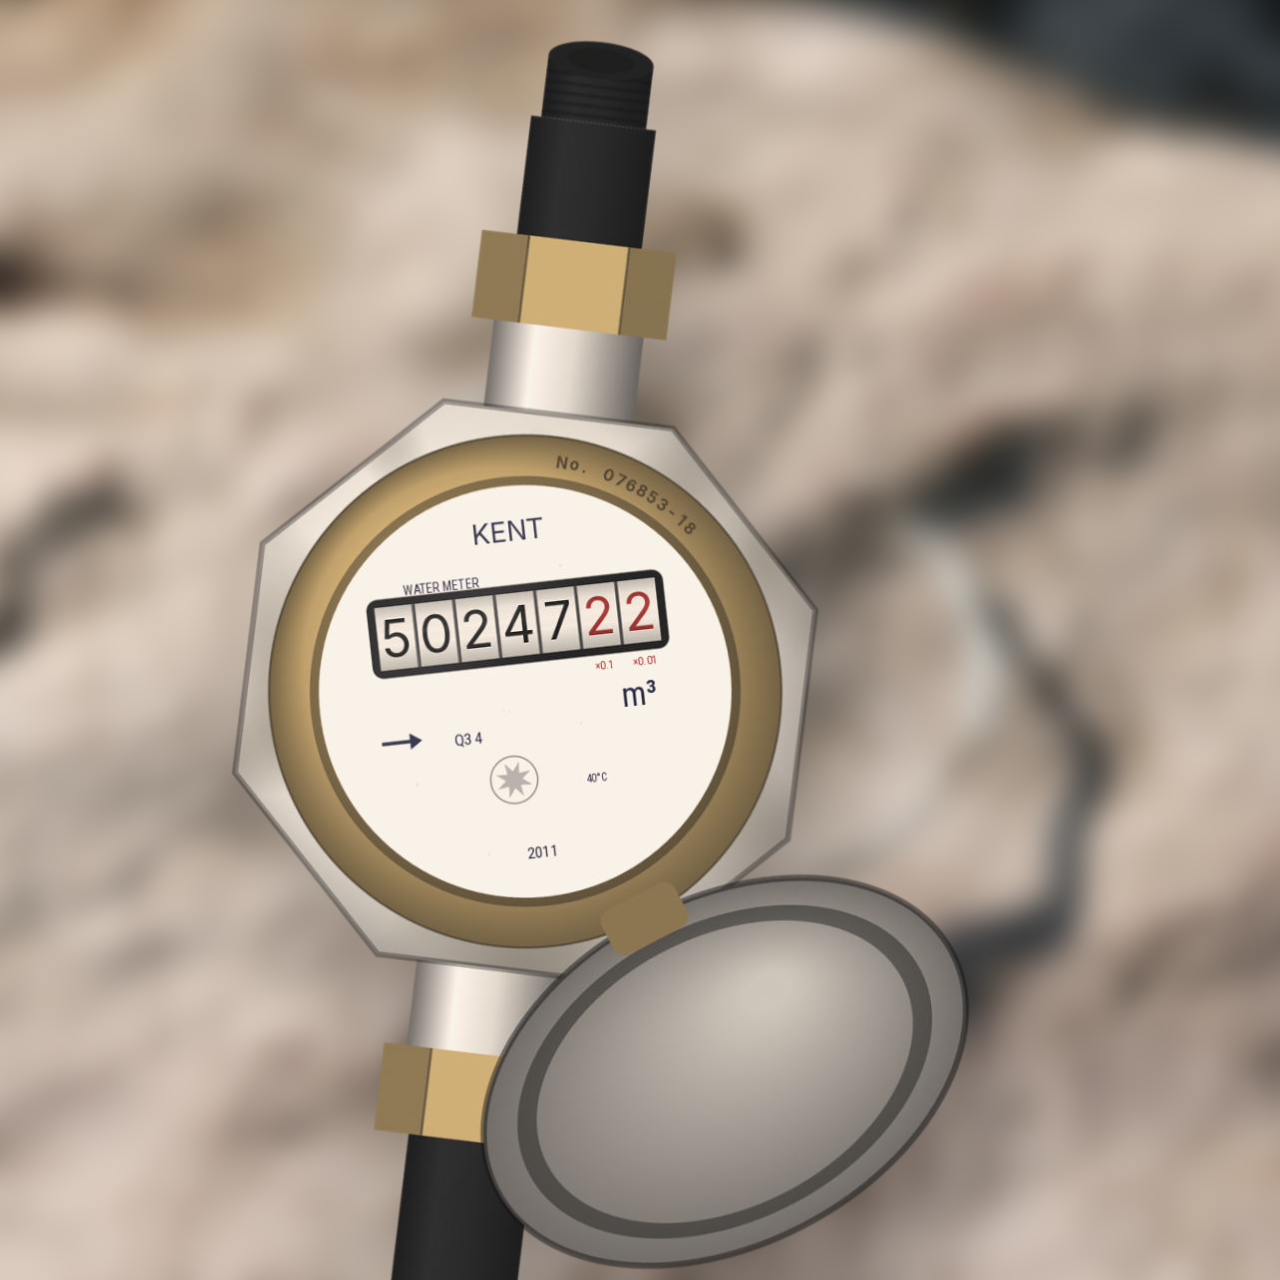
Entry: 50247.22 (m³)
